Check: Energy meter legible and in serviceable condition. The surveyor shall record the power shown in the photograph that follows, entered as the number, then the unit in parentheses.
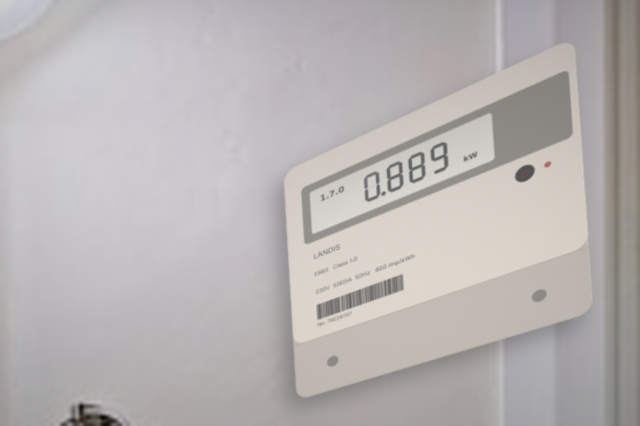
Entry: 0.889 (kW)
